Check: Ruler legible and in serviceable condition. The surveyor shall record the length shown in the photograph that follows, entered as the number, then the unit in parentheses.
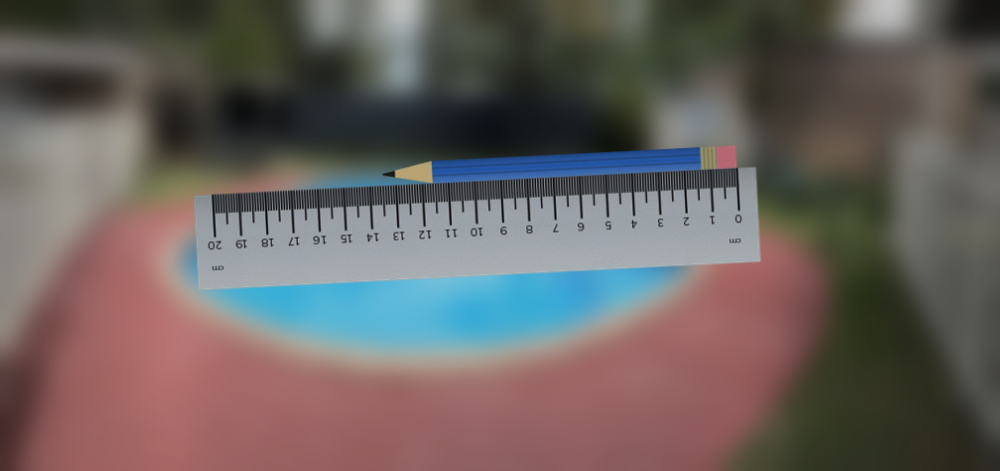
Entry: 13.5 (cm)
